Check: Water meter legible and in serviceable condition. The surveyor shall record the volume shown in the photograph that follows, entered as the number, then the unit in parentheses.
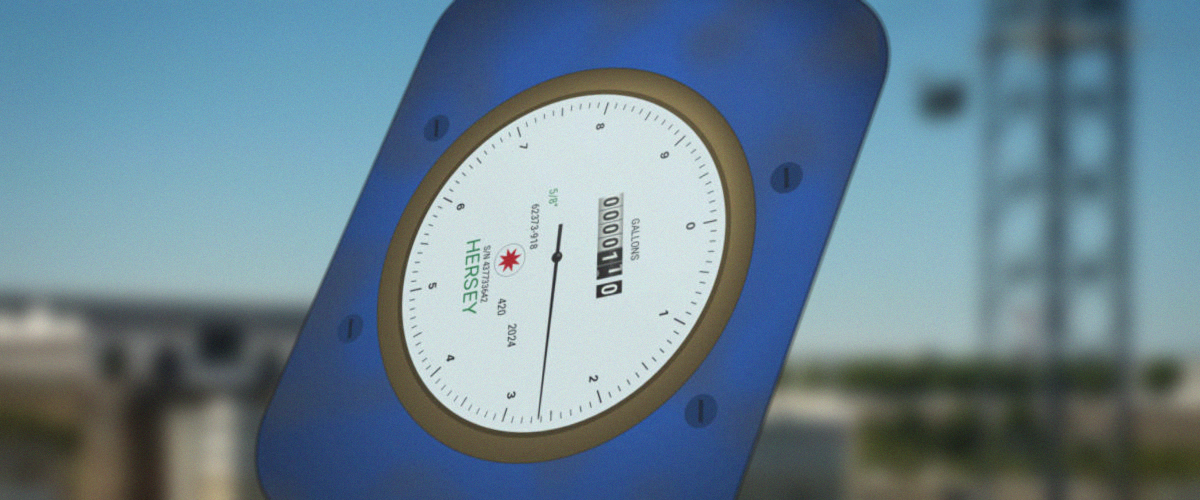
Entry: 112.6 (gal)
